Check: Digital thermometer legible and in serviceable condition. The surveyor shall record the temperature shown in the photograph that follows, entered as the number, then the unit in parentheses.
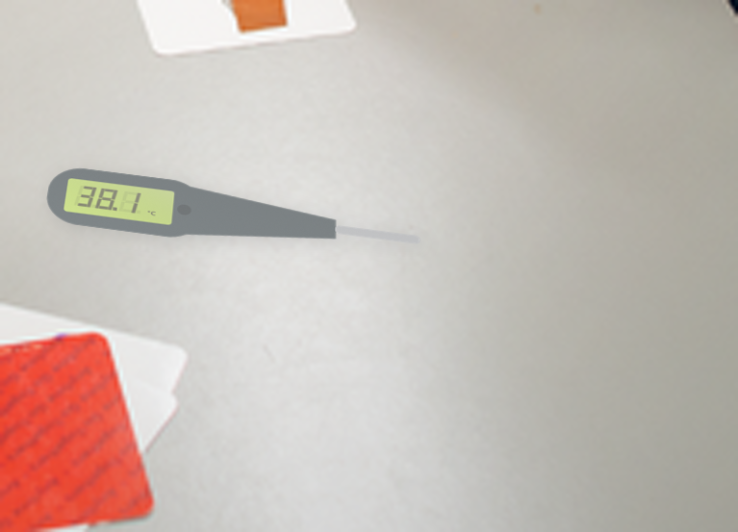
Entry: 38.1 (°C)
